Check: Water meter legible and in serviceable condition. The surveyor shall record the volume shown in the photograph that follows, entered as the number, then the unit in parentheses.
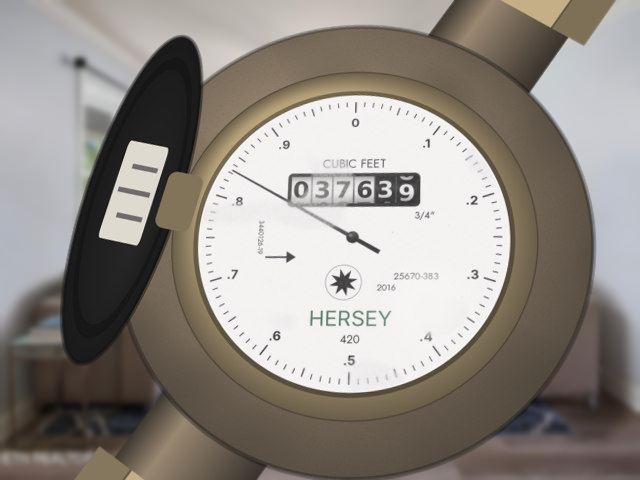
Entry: 37638.83 (ft³)
